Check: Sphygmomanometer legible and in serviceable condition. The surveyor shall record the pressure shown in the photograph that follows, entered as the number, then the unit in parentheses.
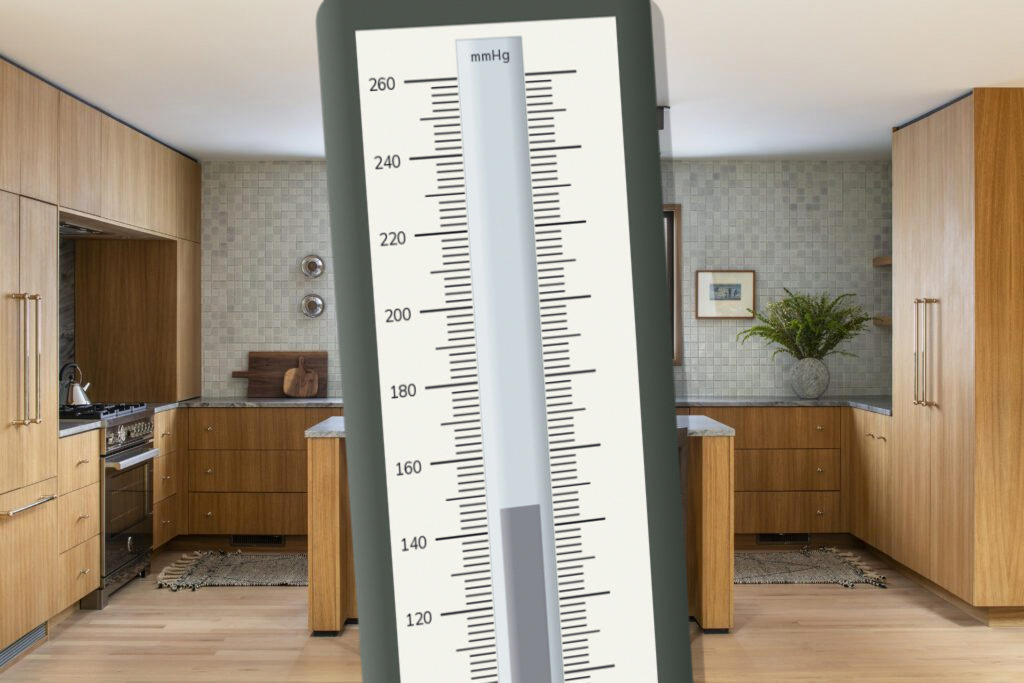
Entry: 146 (mmHg)
